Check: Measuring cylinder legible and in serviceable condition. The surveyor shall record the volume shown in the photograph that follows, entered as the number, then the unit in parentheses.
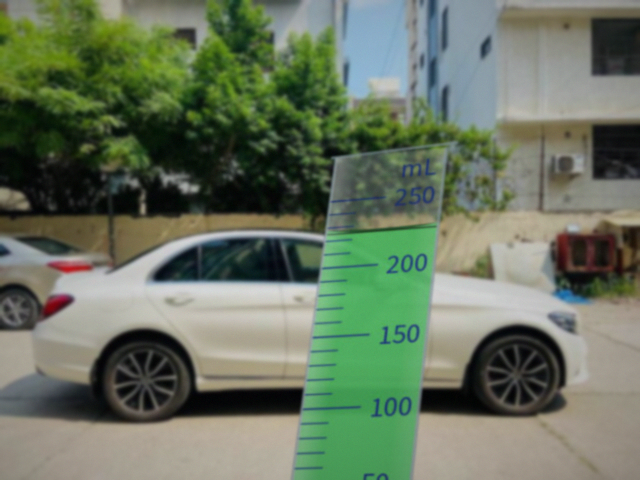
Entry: 225 (mL)
